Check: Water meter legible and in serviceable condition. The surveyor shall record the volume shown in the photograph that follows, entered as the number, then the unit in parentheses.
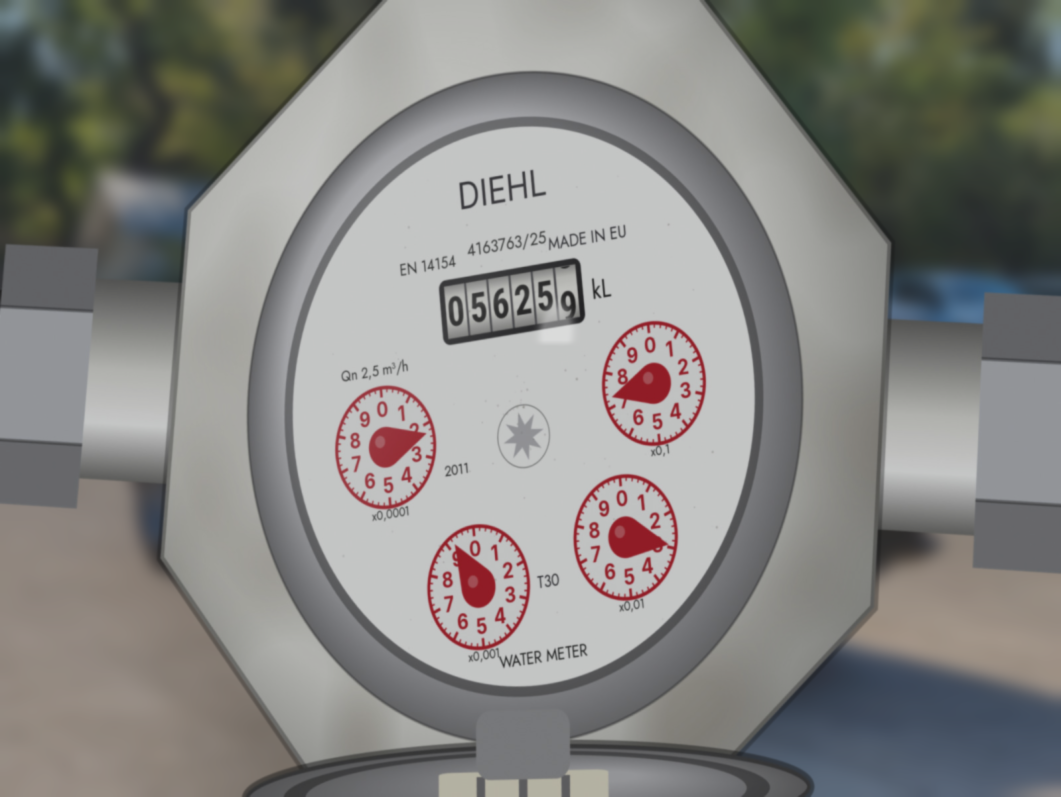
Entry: 56258.7292 (kL)
